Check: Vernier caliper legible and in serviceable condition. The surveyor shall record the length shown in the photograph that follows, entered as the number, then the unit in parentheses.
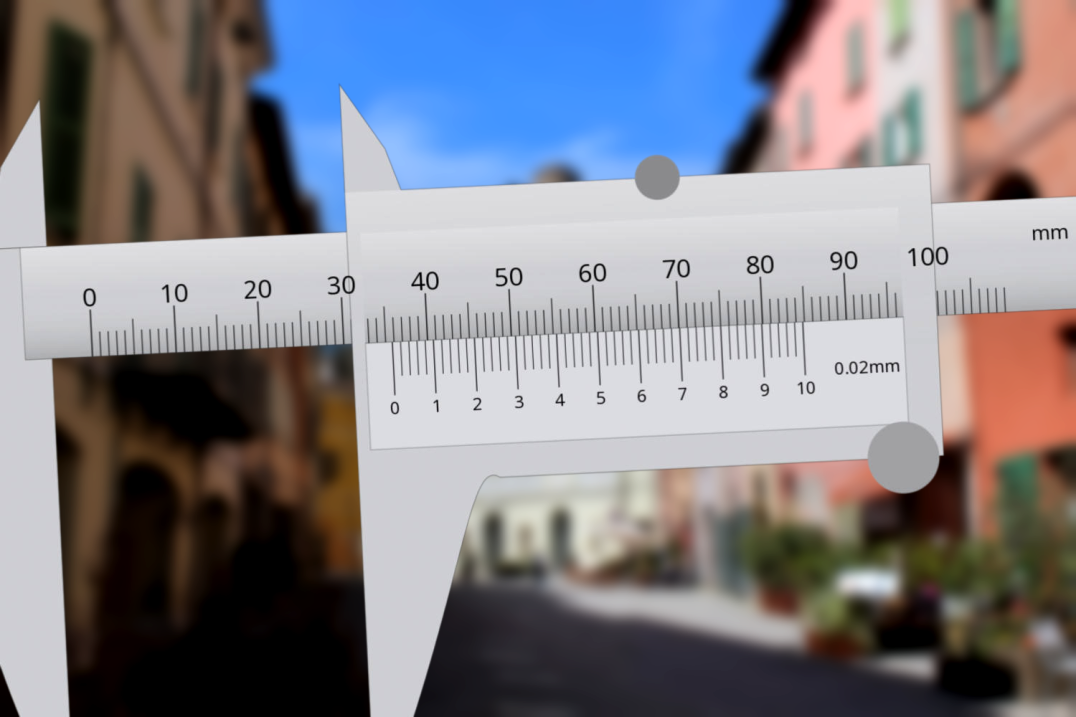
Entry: 35.8 (mm)
